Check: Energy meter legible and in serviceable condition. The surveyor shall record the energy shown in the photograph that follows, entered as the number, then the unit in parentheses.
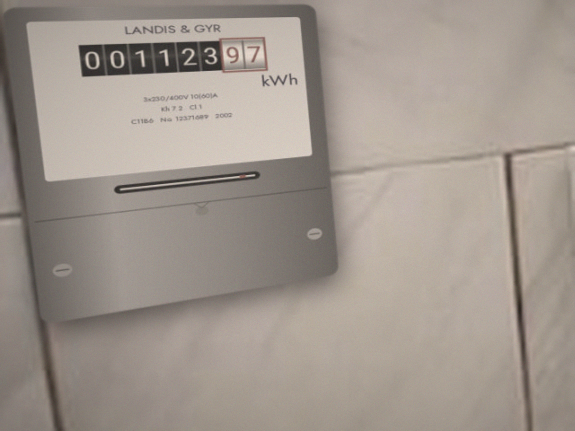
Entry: 1123.97 (kWh)
